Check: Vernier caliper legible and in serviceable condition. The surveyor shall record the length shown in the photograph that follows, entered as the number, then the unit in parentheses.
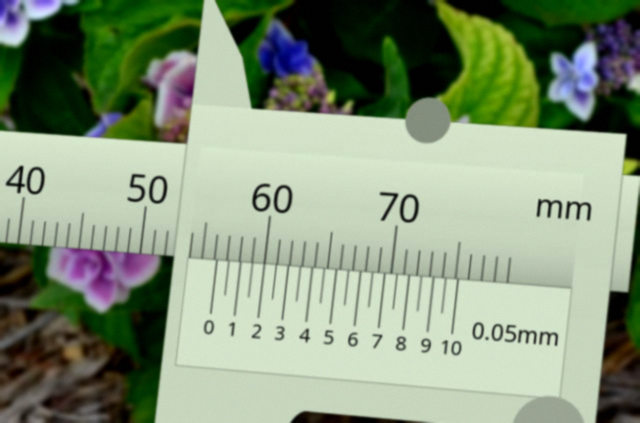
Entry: 56.2 (mm)
